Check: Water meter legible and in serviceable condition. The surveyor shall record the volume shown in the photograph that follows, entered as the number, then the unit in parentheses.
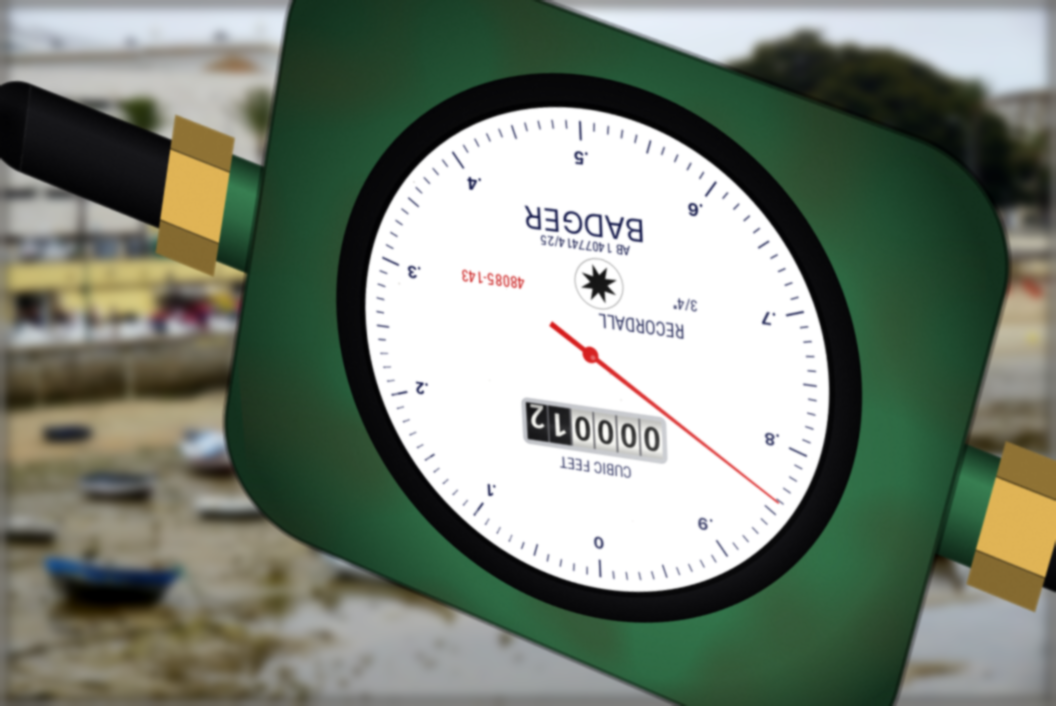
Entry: 11.84 (ft³)
